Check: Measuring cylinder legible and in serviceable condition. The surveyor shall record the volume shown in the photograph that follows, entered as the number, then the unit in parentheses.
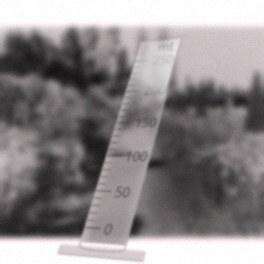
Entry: 100 (mL)
